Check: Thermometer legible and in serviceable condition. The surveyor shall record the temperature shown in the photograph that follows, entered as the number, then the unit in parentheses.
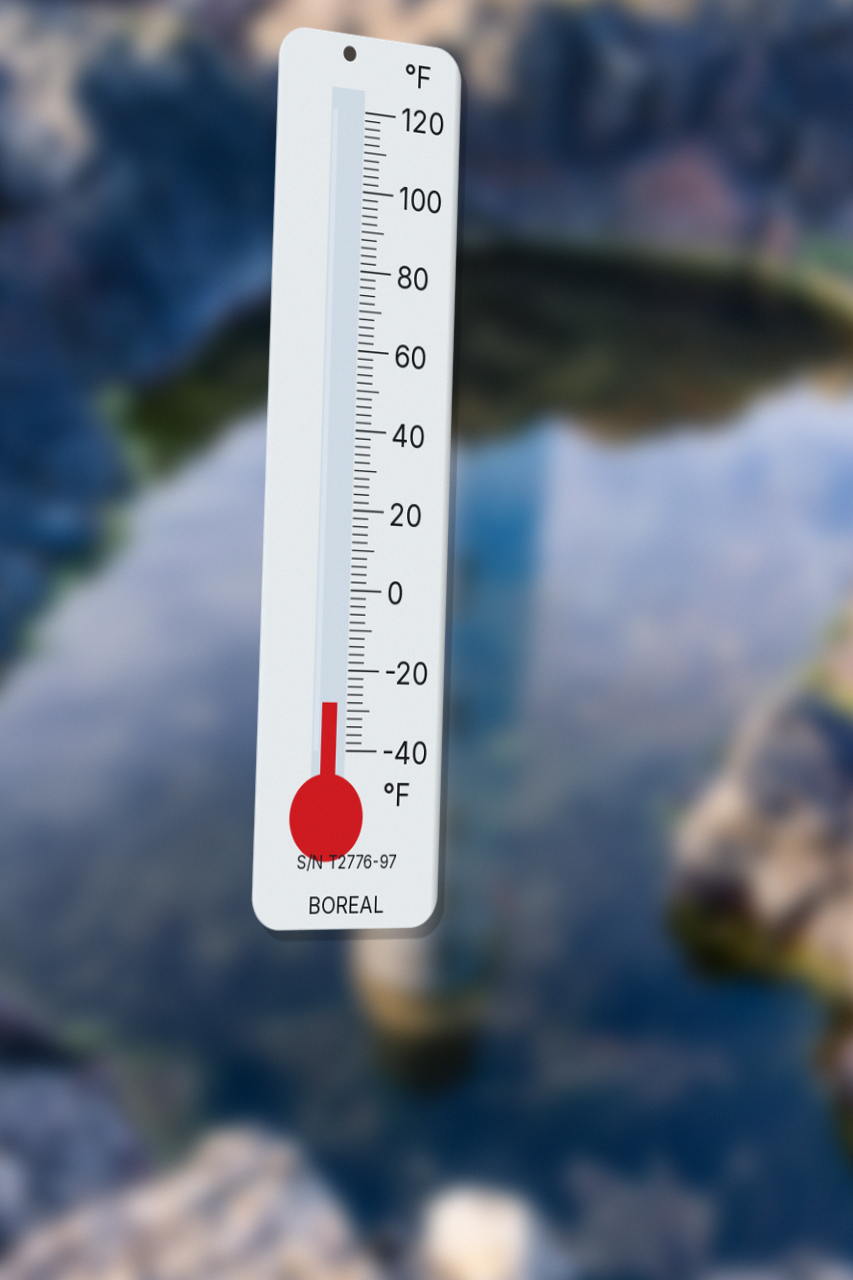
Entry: -28 (°F)
